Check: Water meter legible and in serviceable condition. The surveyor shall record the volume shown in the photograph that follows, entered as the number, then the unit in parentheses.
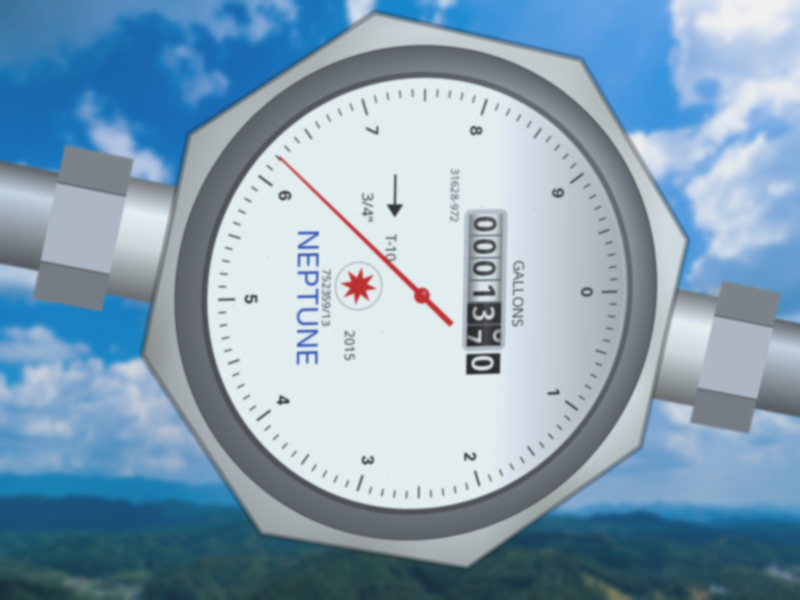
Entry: 1366.2 (gal)
